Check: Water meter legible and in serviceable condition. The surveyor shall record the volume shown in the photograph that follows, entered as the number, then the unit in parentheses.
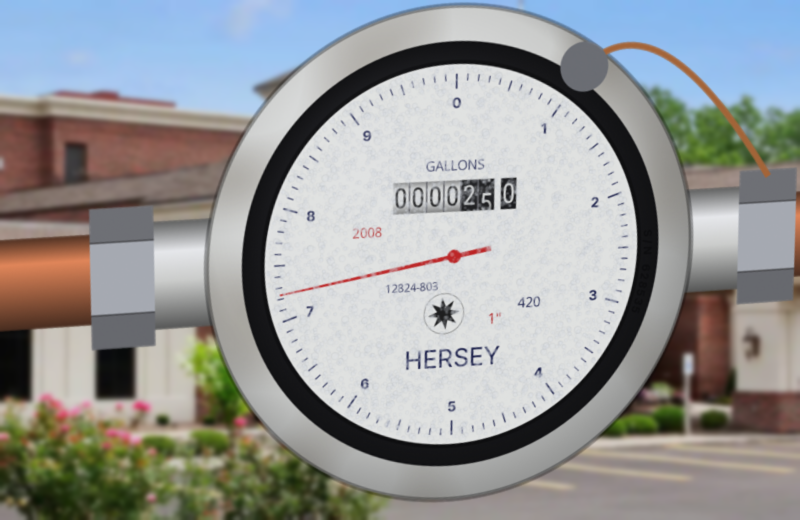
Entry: 247.2 (gal)
